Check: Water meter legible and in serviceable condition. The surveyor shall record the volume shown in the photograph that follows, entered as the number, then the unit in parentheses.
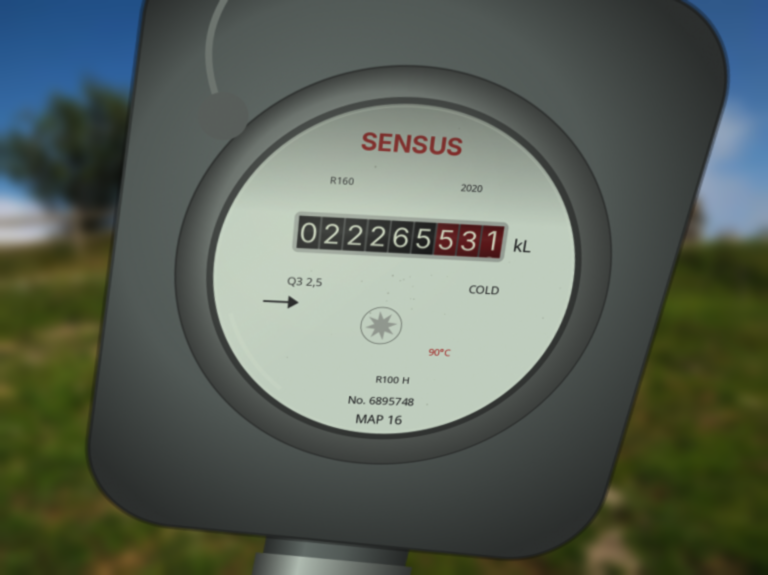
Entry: 22265.531 (kL)
